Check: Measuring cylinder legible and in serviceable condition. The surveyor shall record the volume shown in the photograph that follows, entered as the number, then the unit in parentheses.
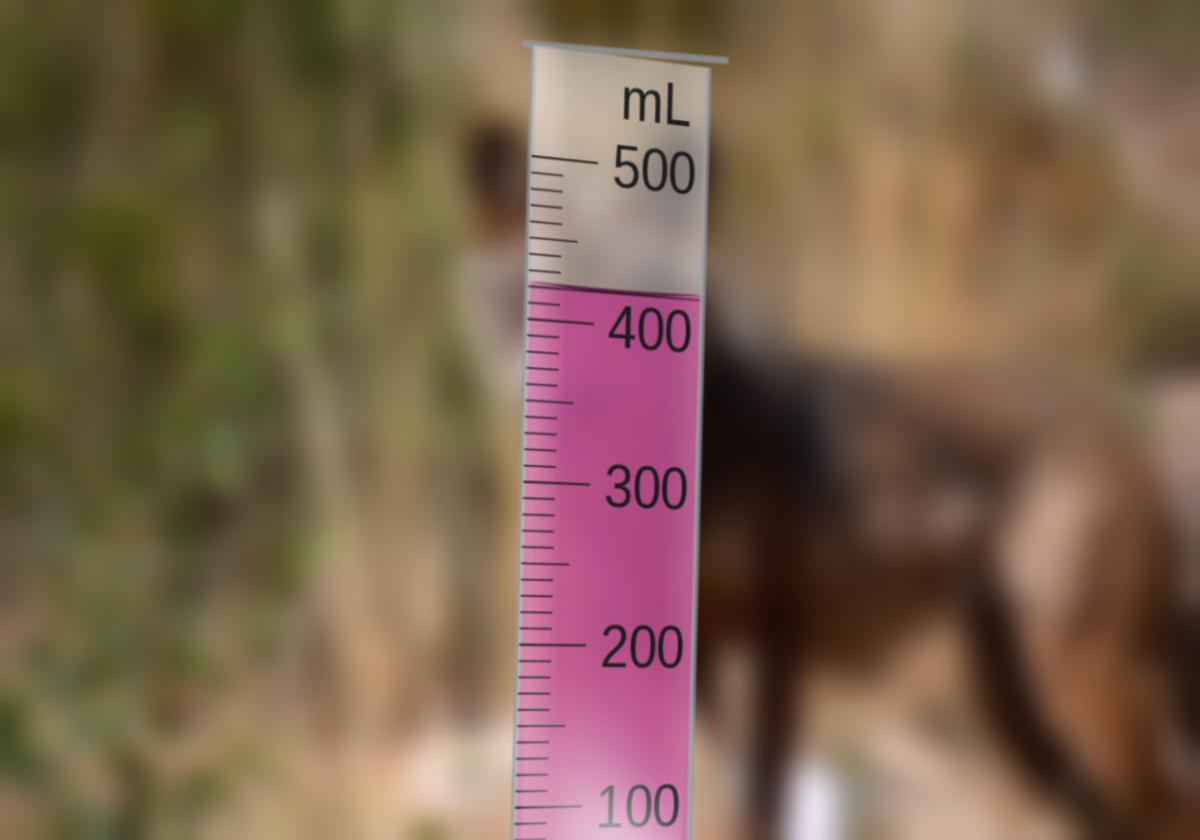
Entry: 420 (mL)
